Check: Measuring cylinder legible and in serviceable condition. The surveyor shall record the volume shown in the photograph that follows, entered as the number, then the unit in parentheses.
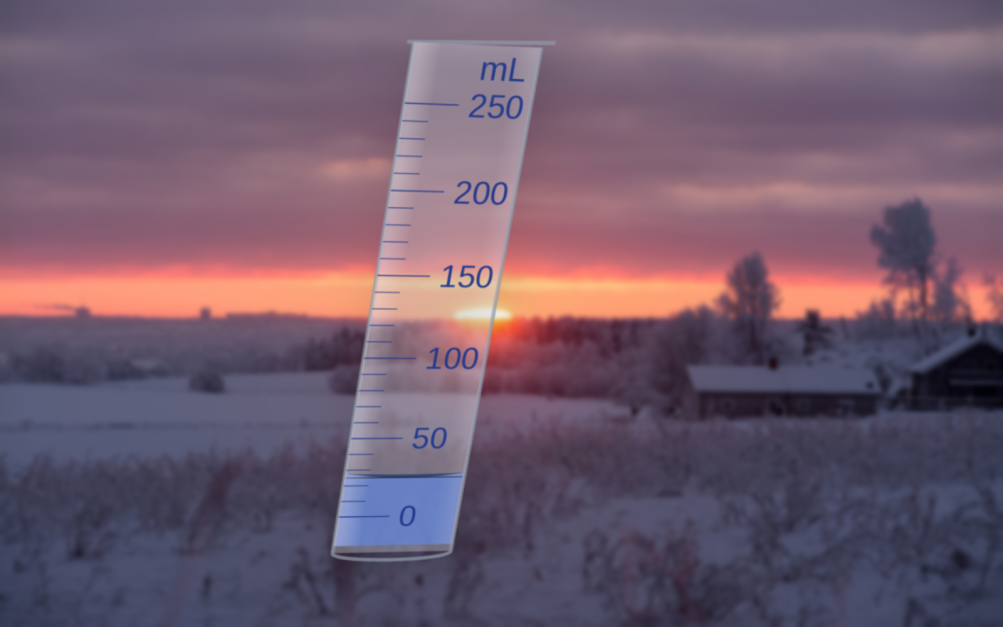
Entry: 25 (mL)
